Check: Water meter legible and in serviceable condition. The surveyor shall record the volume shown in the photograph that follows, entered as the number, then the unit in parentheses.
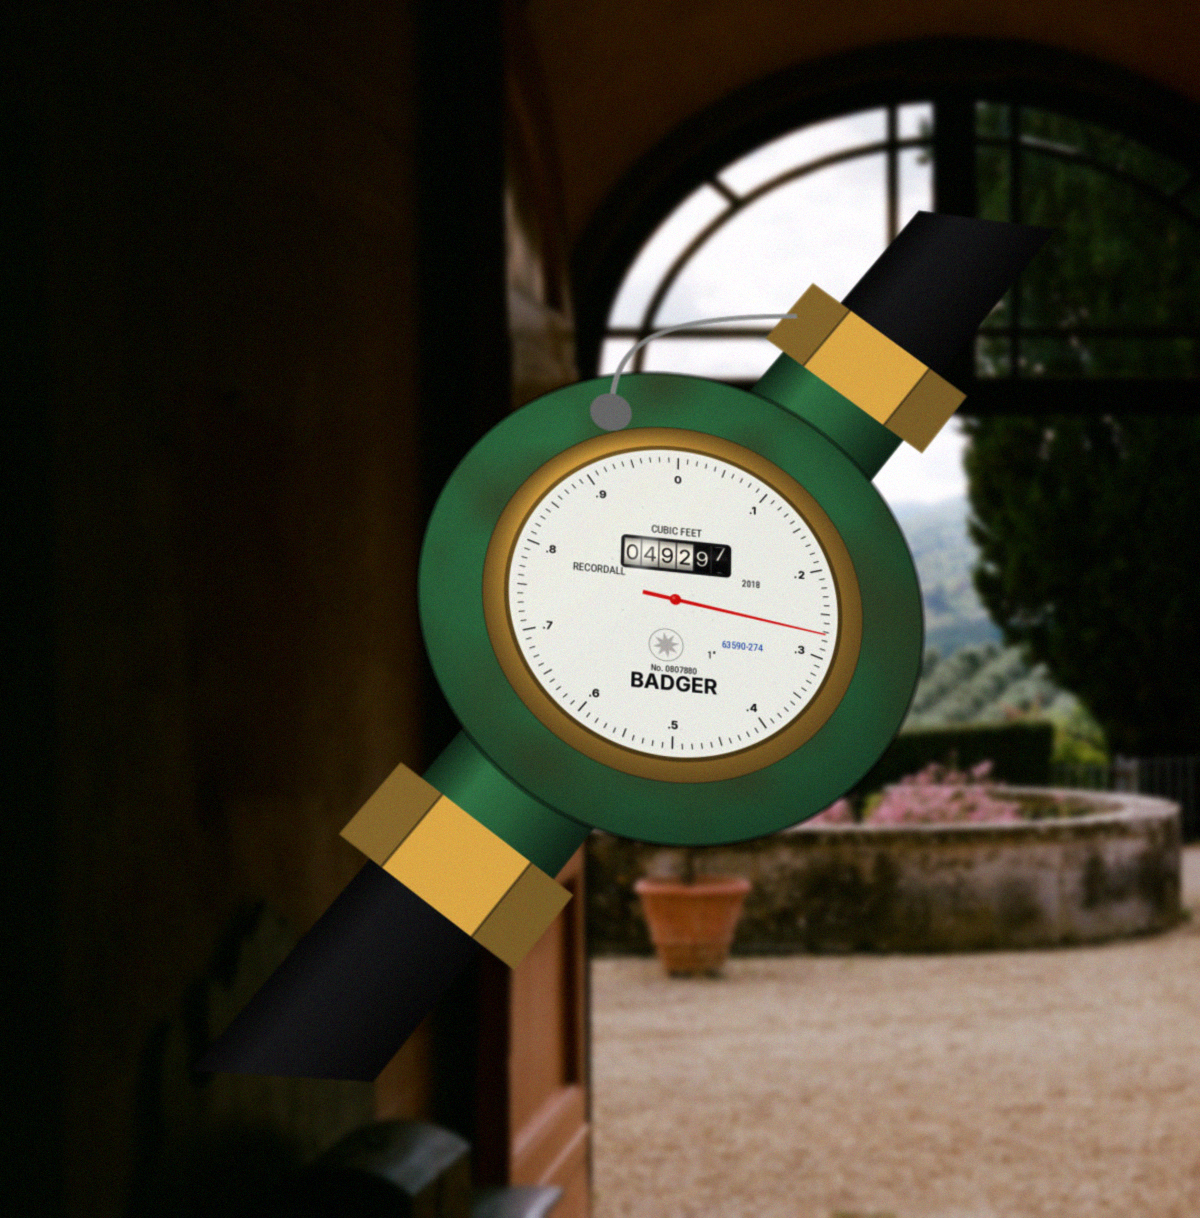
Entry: 49297.27 (ft³)
